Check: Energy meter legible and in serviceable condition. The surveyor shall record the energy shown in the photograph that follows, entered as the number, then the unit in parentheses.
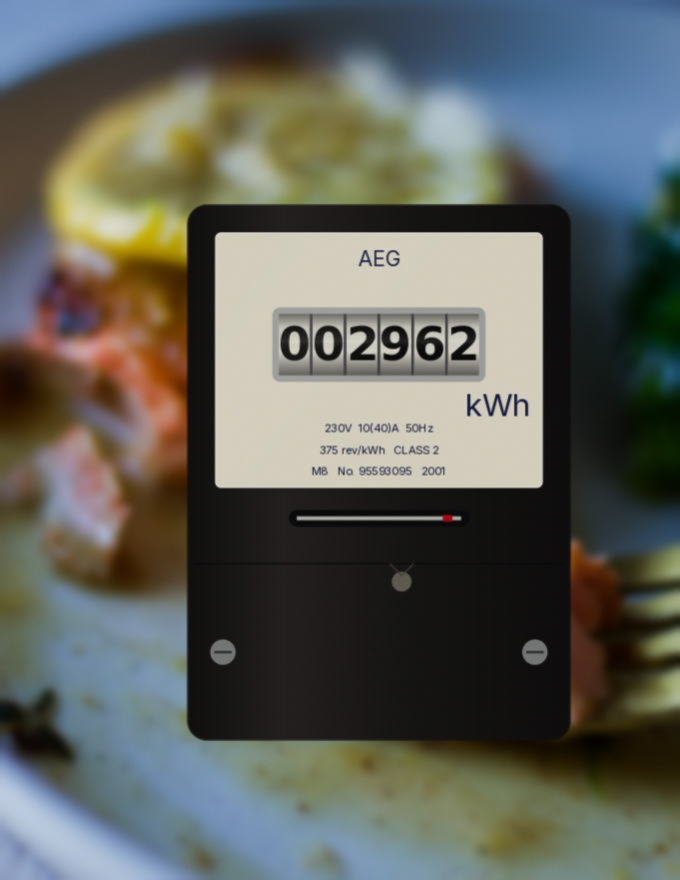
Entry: 2962 (kWh)
